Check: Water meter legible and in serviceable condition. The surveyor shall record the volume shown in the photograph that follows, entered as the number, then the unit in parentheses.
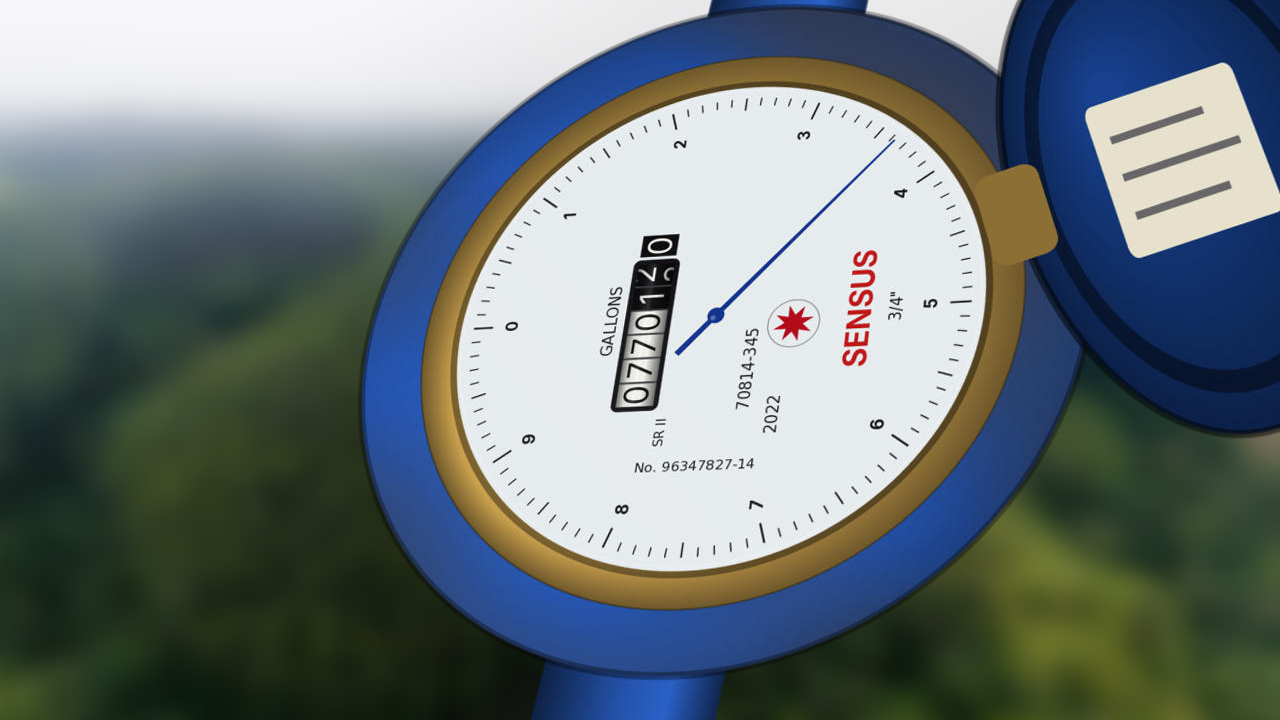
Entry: 770123.6 (gal)
